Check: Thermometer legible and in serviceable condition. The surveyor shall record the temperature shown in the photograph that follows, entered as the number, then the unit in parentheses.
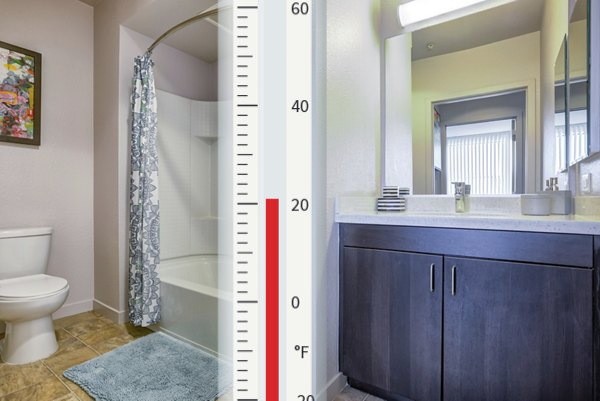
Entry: 21 (°F)
